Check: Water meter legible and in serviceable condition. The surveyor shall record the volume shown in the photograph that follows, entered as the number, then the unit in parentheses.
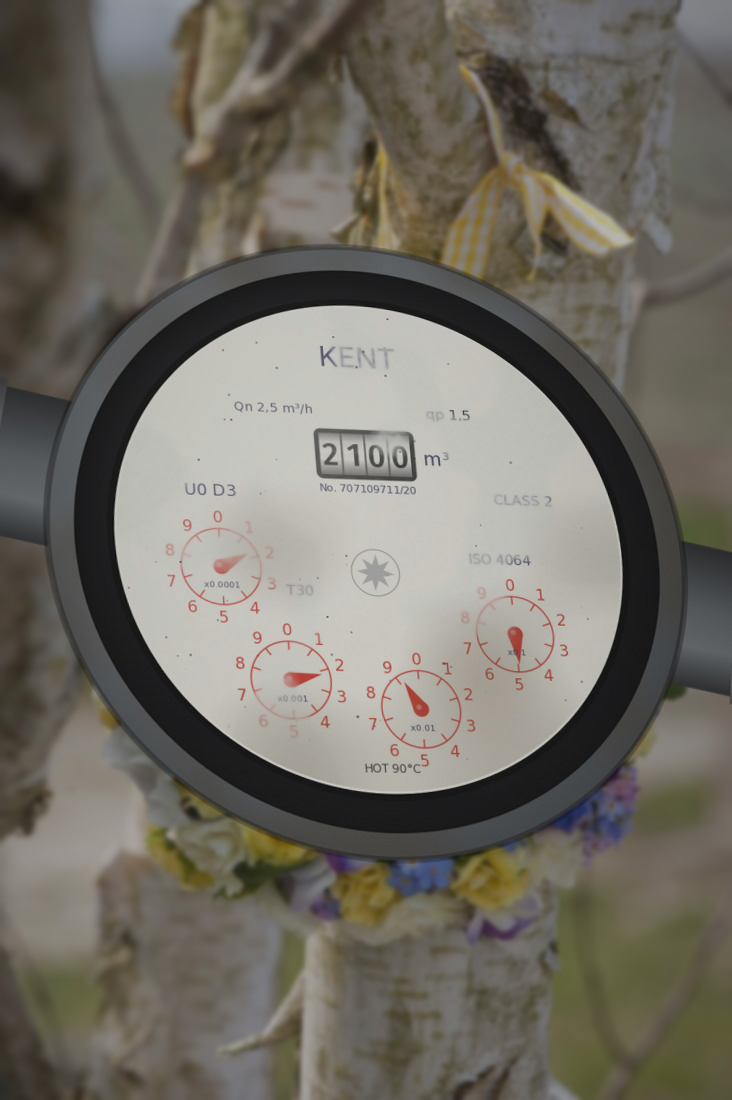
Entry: 2100.4921 (m³)
